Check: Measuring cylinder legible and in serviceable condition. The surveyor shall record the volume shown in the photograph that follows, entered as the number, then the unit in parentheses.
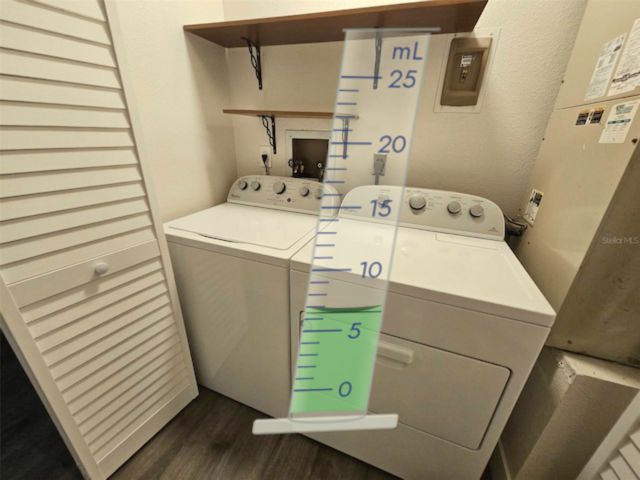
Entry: 6.5 (mL)
